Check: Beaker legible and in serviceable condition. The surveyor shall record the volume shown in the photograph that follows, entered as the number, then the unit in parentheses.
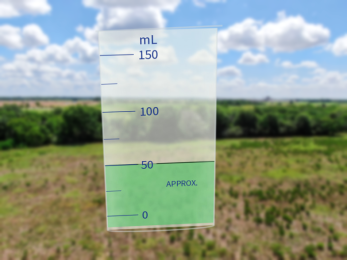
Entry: 50 (mL)
